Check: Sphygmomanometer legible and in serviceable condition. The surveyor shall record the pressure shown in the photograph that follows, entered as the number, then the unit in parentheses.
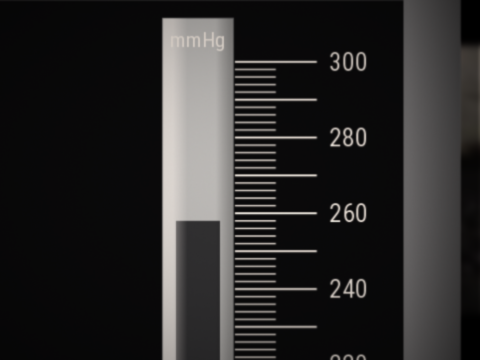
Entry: 258 (mmHg)
